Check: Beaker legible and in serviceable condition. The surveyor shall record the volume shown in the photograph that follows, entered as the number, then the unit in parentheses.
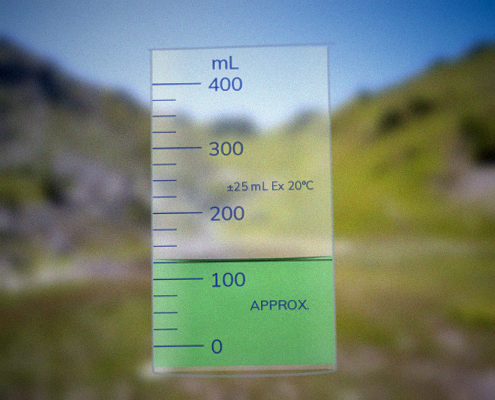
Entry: 125 (mL)
